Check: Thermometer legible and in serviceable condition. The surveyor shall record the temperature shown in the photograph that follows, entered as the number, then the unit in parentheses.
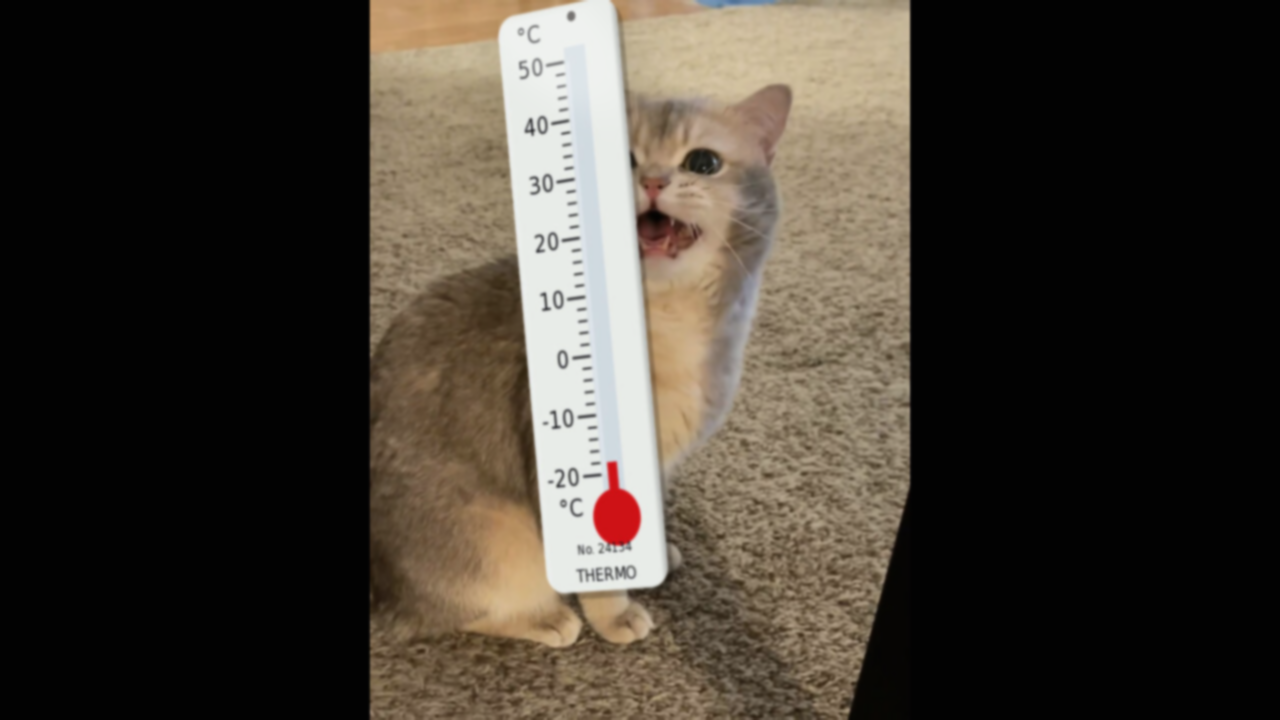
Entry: -18 (°C)
